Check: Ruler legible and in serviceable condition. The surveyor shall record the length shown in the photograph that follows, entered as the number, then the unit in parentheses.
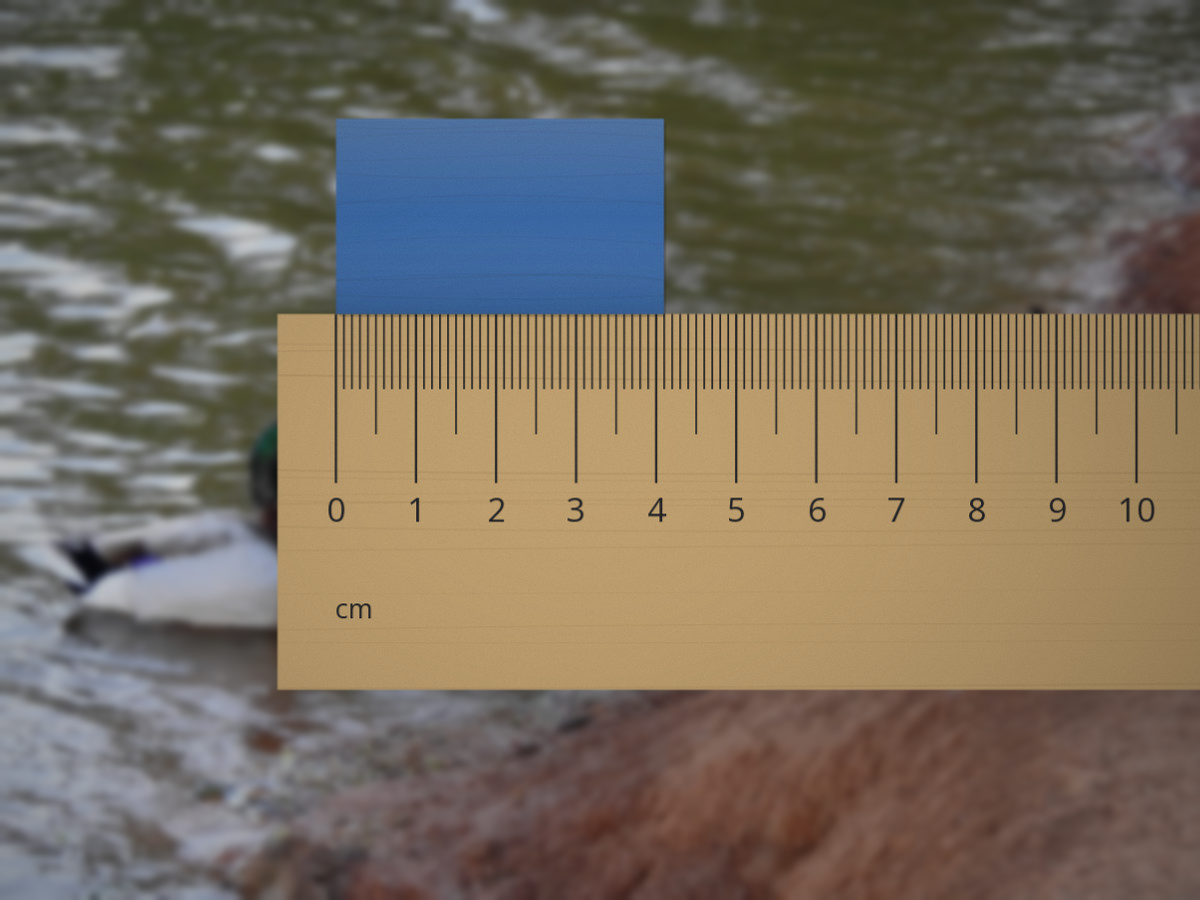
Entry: 4.1 (cm)
